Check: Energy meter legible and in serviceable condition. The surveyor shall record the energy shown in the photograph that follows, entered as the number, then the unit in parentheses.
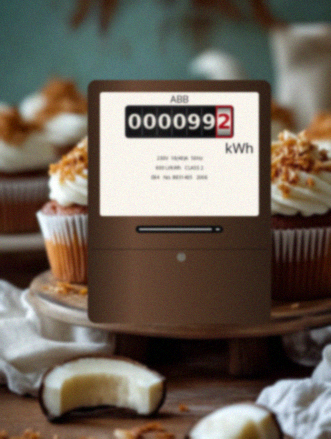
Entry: 99.2 (kWh)
